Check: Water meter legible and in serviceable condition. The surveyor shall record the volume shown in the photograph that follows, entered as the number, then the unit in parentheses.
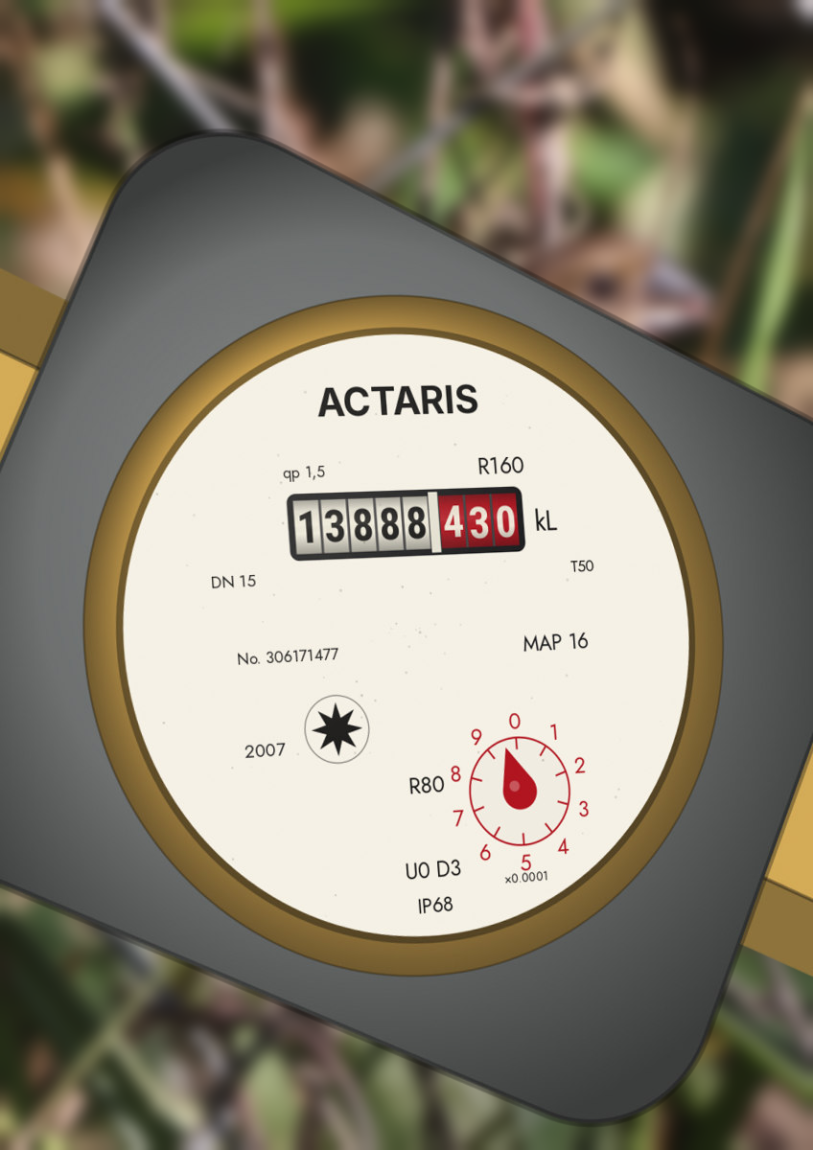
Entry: 13888.4299 (kL)
